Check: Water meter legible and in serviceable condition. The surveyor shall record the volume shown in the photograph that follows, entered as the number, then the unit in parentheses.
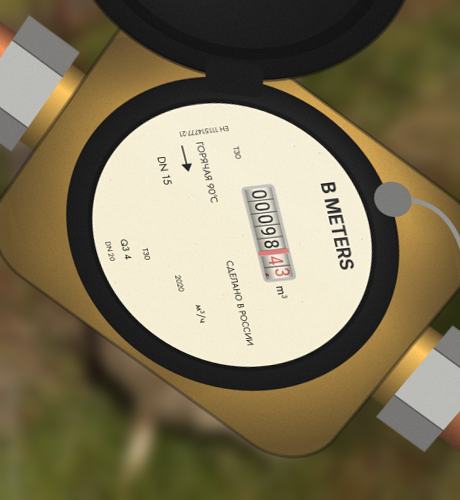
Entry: 98.43 (m³)
